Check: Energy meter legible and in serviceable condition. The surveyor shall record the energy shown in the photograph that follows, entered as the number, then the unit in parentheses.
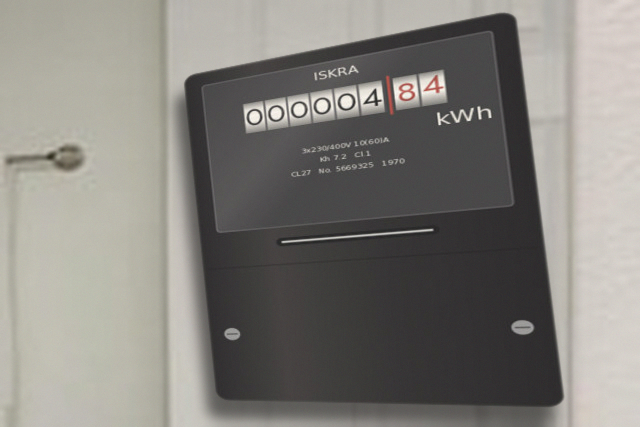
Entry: 4.84 (kWh)
